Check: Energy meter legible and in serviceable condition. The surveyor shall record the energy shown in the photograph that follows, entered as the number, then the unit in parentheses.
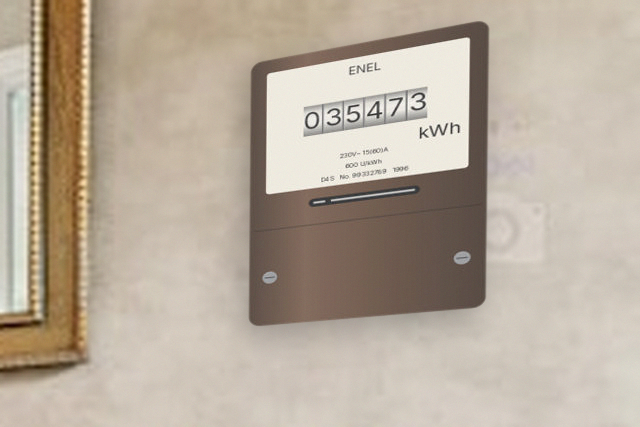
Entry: 35473 (kWh)
